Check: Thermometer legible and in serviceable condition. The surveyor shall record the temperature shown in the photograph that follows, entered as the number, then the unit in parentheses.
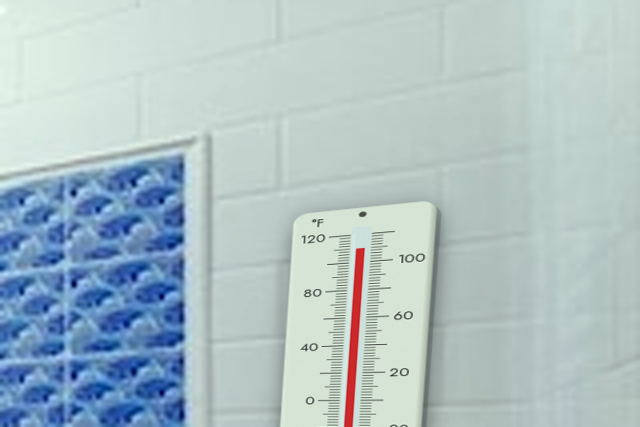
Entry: 110 (°F)
